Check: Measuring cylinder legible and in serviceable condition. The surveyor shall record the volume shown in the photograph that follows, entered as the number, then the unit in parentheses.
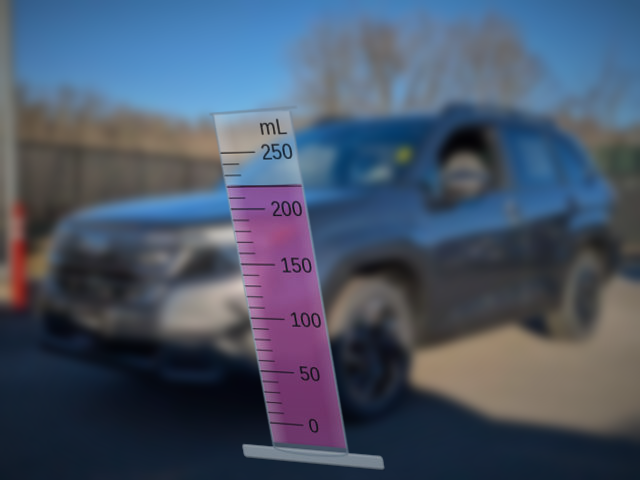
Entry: 220 (mL)
